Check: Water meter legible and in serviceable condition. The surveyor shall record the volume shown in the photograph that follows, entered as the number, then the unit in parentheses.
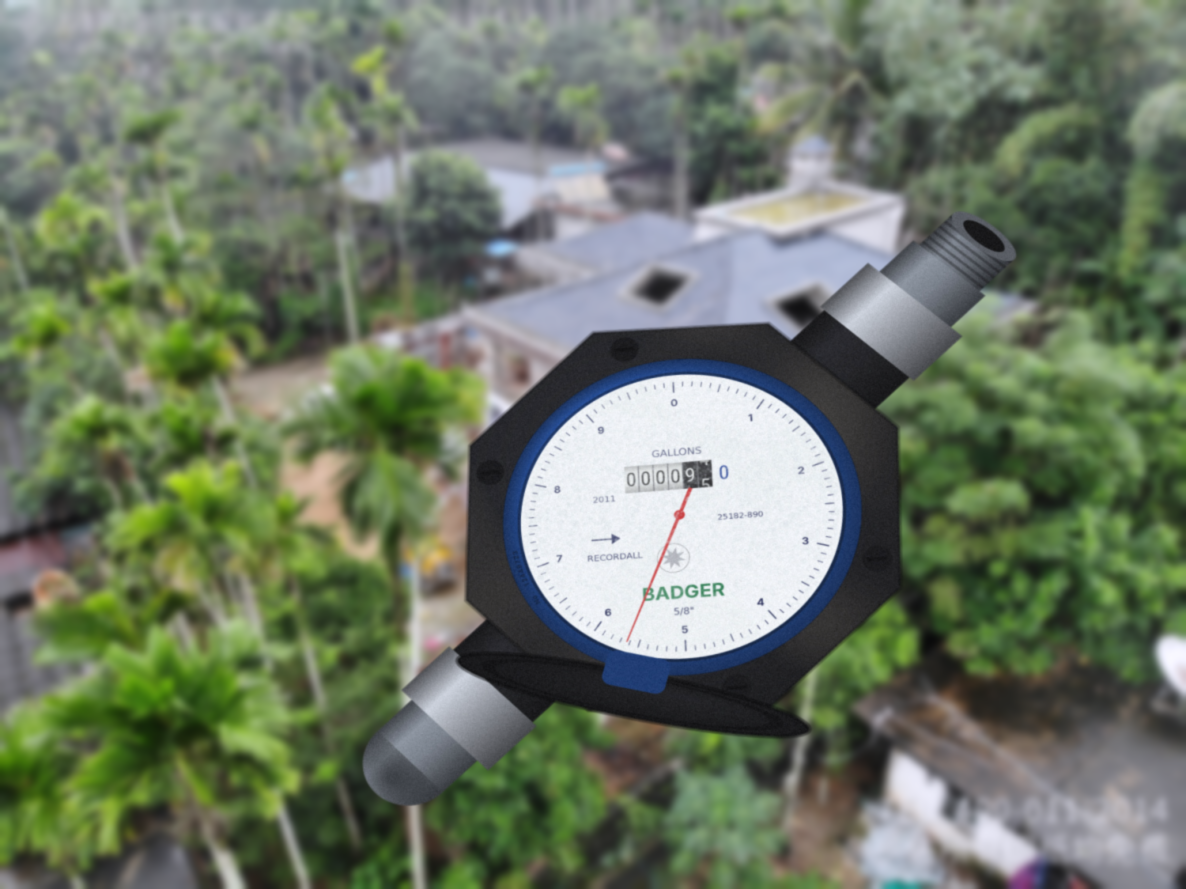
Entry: 945.6 (gal)
